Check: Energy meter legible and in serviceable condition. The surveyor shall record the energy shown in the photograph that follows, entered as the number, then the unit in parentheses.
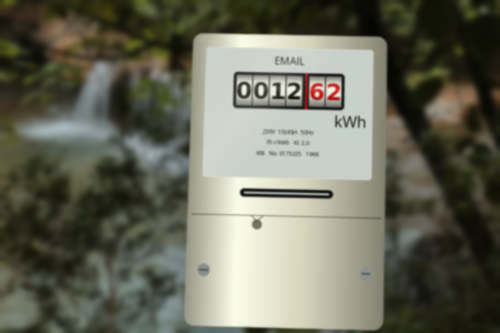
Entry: 12.62 (kWh)
